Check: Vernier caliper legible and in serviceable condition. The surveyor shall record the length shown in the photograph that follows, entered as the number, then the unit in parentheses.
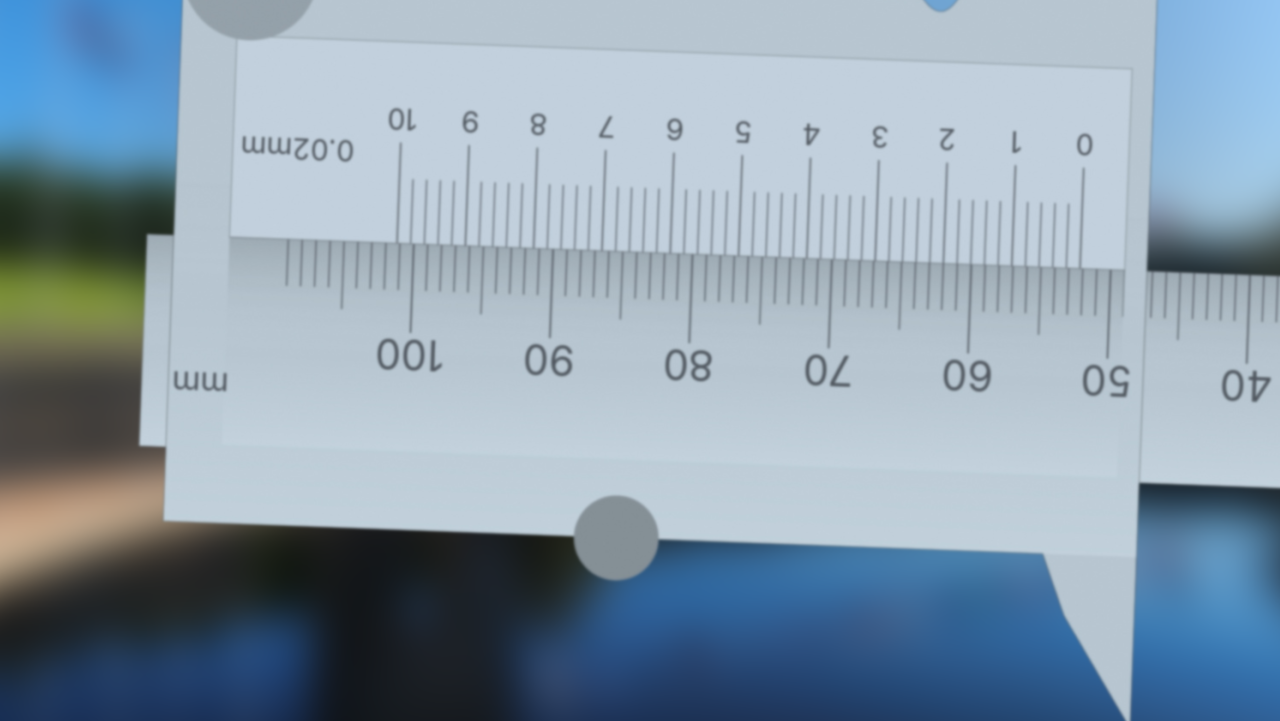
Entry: 52.2 (mm)
